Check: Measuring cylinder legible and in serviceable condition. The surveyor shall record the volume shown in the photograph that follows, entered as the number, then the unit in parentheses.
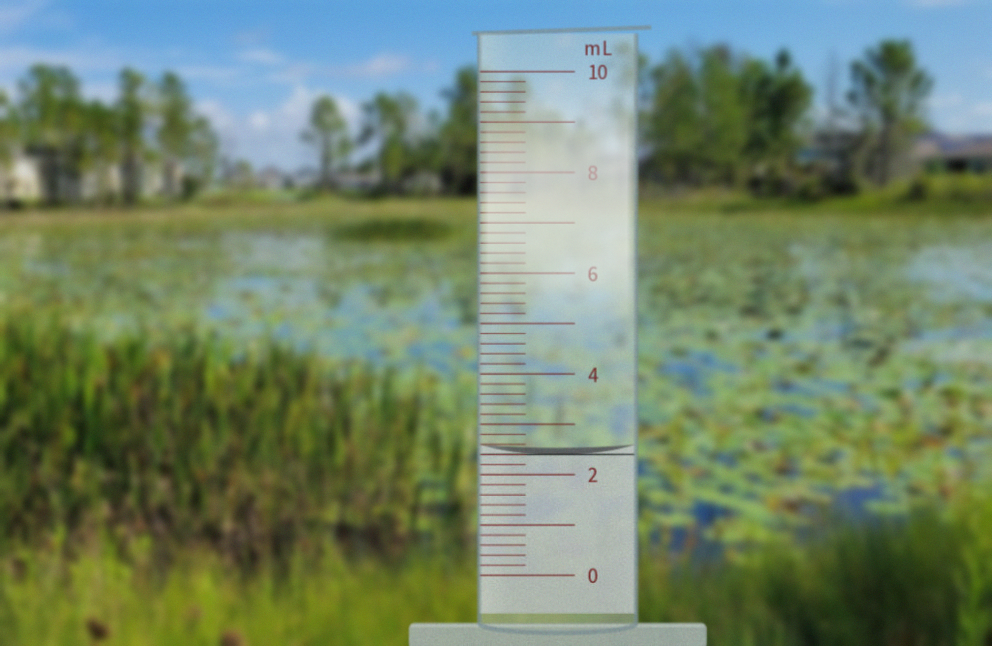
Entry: 2.4 (mL)
